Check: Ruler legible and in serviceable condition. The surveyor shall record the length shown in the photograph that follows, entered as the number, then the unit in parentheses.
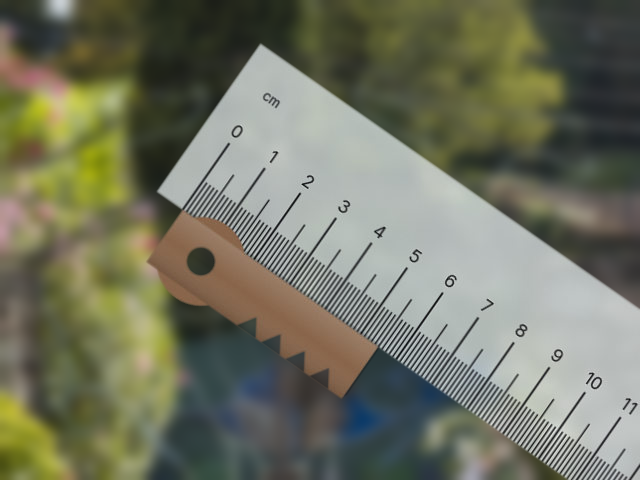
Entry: 5.5 (cm)
